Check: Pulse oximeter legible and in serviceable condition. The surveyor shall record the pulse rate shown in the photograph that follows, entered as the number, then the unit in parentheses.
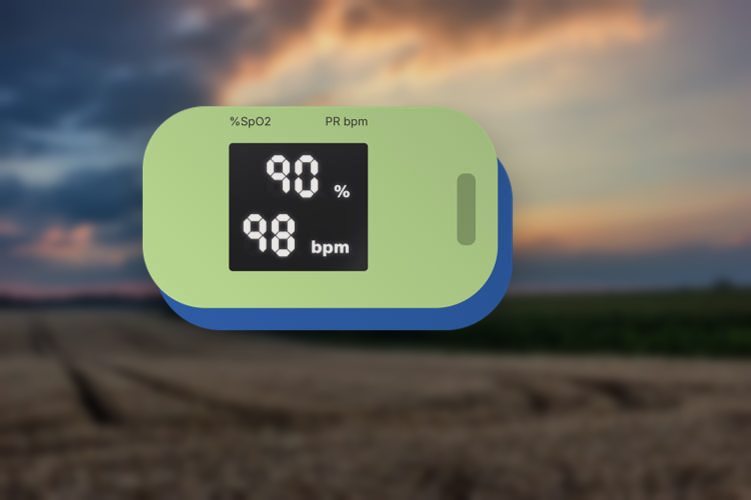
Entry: 98 (bpm)
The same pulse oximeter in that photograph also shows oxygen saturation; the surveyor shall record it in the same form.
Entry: 90 (%)
